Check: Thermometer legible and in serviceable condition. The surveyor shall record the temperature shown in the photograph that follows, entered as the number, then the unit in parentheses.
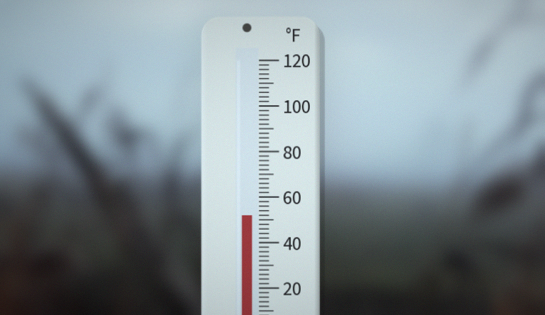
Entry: 52 (°F)
